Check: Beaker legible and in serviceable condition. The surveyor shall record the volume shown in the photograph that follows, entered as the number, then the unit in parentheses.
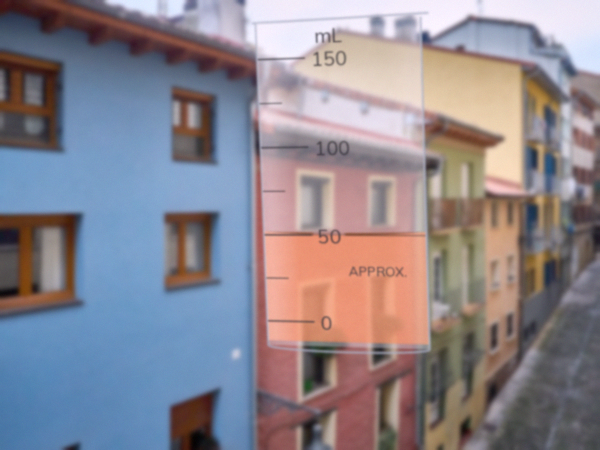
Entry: 50 (mL)
